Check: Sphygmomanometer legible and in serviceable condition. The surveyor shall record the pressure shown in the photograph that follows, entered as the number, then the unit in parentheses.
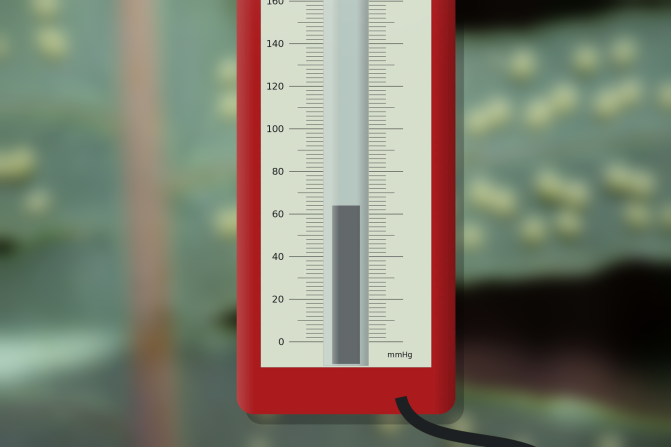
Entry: 64 (mmHg)
